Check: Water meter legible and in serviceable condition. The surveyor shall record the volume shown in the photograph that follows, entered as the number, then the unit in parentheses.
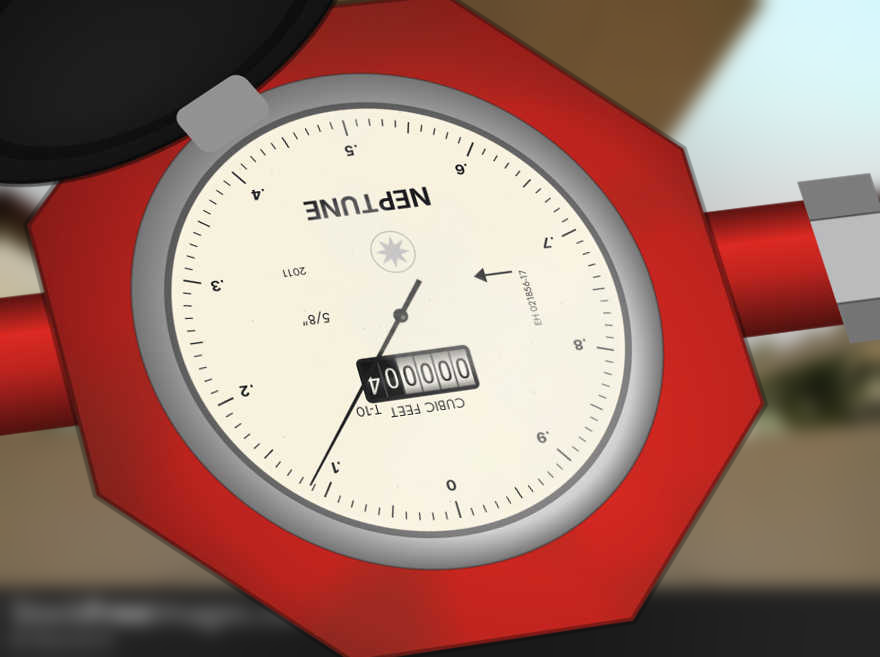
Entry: 4.11 (ft³)
